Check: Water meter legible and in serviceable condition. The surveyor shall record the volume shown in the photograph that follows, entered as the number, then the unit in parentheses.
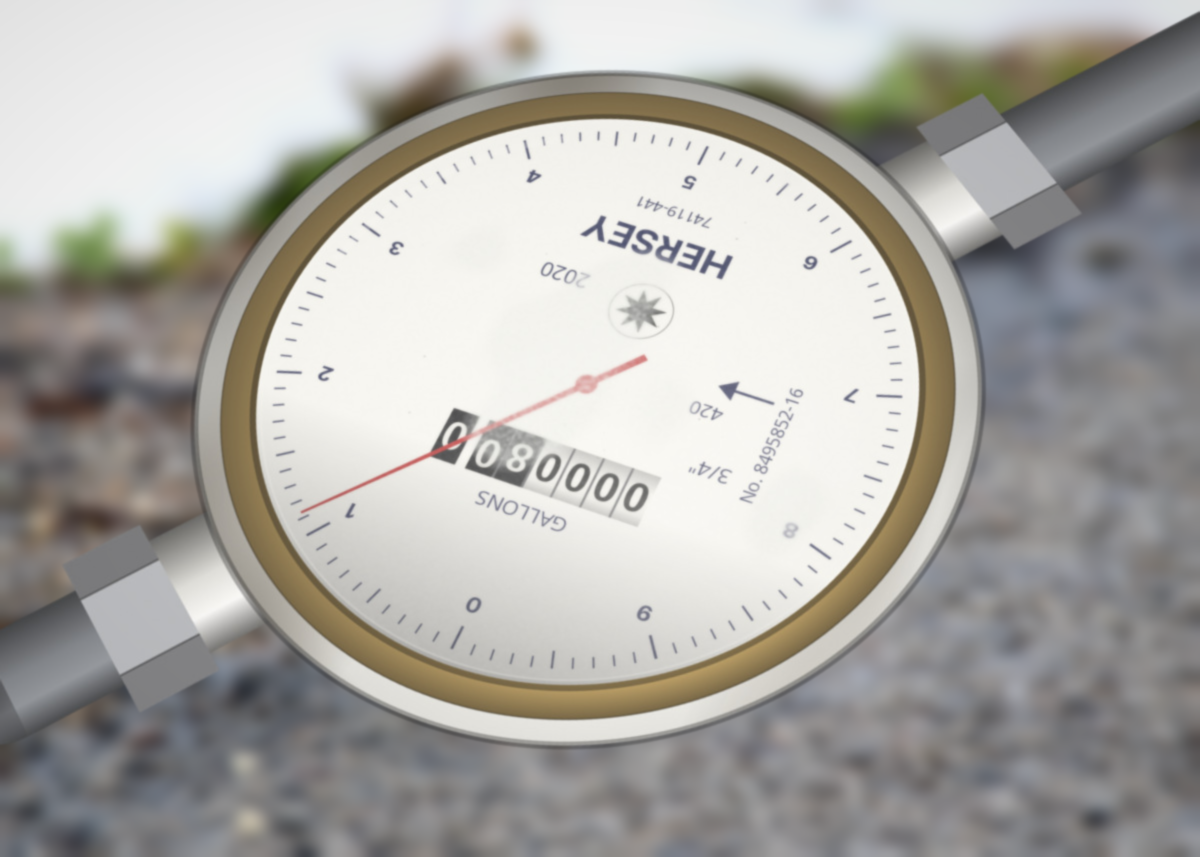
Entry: 801.1 (gal)
